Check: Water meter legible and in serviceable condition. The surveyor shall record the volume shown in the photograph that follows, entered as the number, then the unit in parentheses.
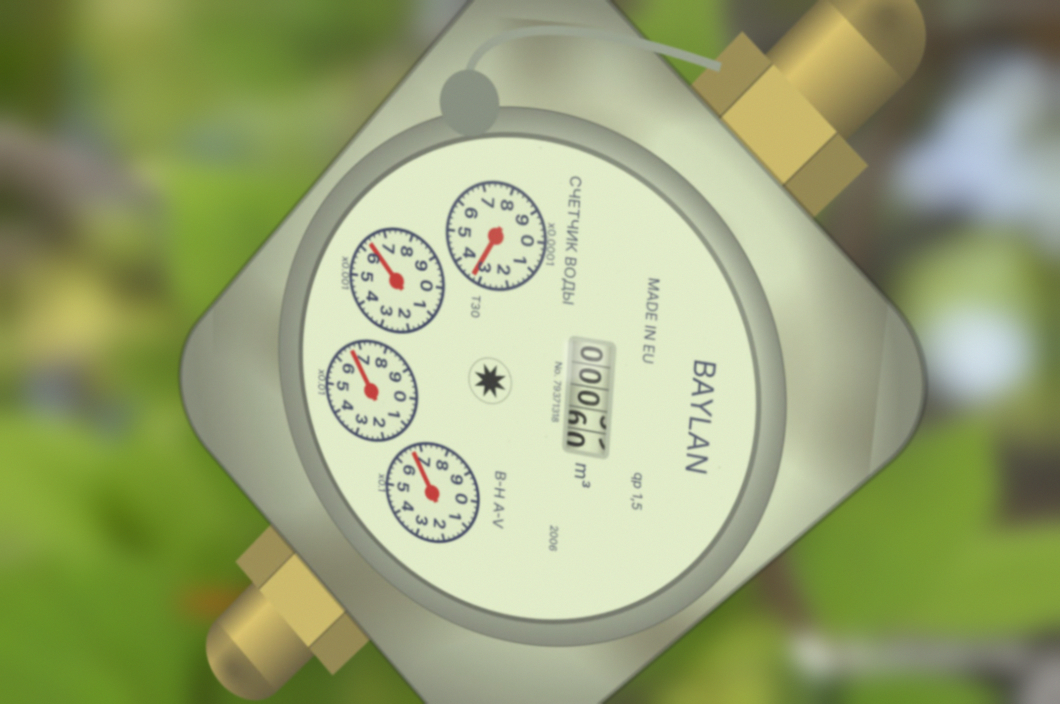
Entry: 59.6663 (m³)
